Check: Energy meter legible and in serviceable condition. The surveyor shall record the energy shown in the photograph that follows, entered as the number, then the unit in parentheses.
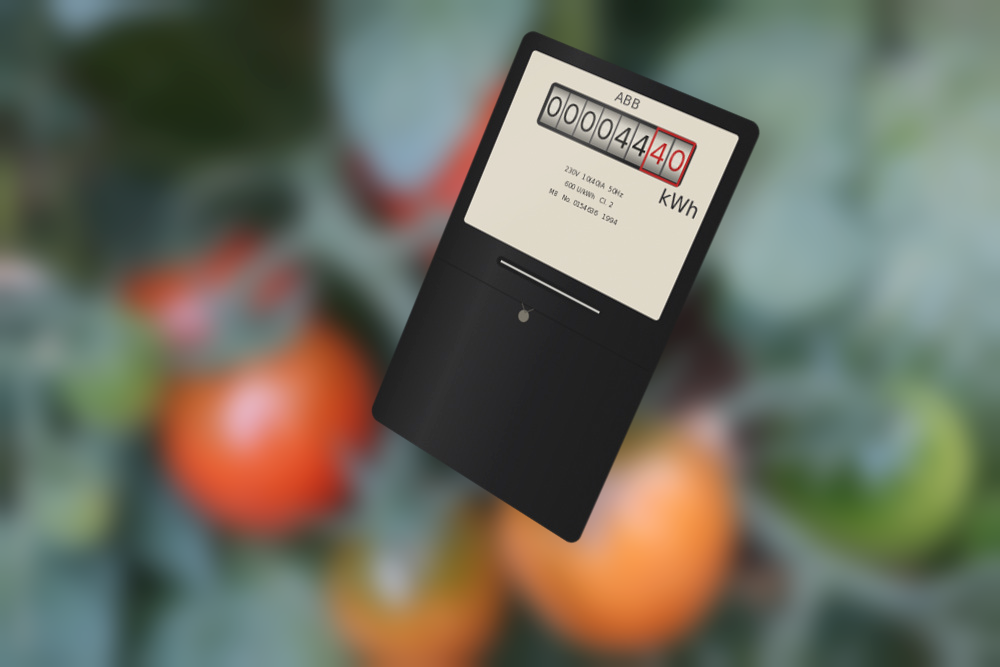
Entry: 44.40 (kWh)
